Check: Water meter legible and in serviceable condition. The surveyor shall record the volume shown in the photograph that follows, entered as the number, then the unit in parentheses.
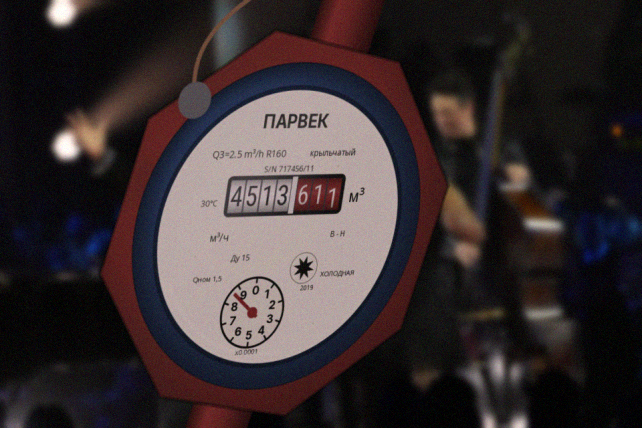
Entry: 4513.6108 (m³)
